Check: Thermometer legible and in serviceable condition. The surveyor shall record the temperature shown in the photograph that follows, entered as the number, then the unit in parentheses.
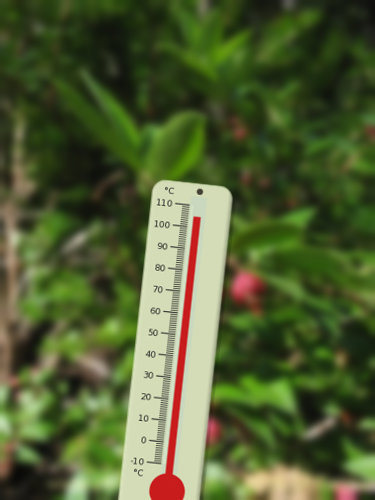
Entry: 105 (°C)
